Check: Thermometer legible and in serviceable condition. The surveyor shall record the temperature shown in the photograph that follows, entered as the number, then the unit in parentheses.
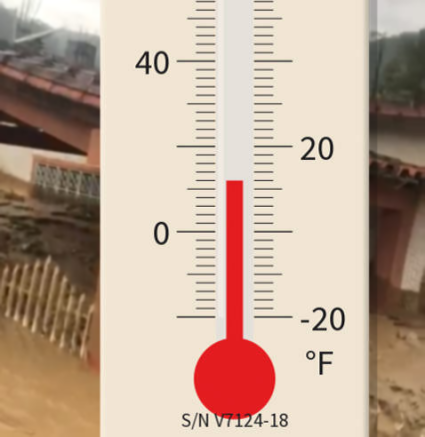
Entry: 12 (°F)
